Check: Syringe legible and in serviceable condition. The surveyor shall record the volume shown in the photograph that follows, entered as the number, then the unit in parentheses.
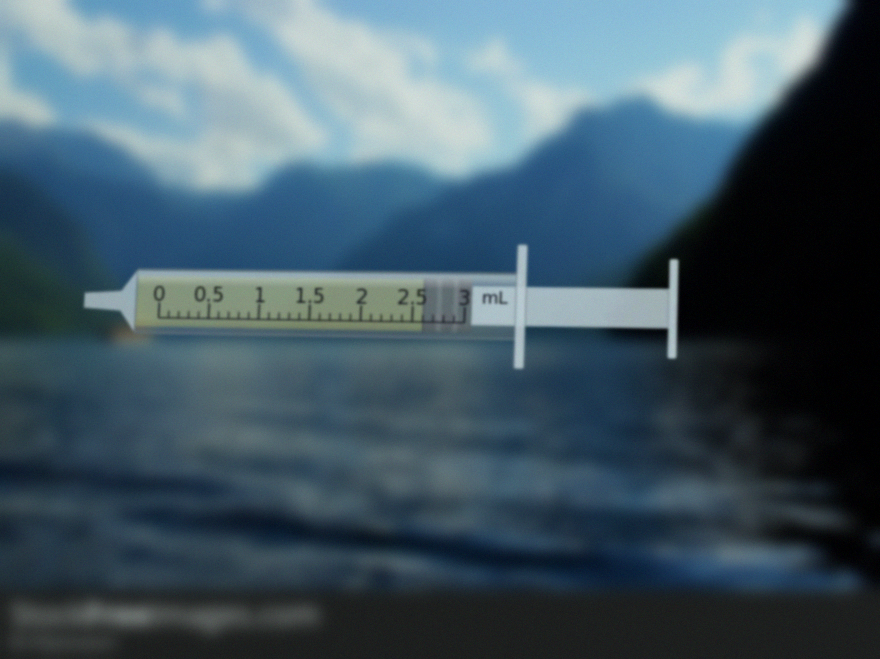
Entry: 2.6 (mL)
